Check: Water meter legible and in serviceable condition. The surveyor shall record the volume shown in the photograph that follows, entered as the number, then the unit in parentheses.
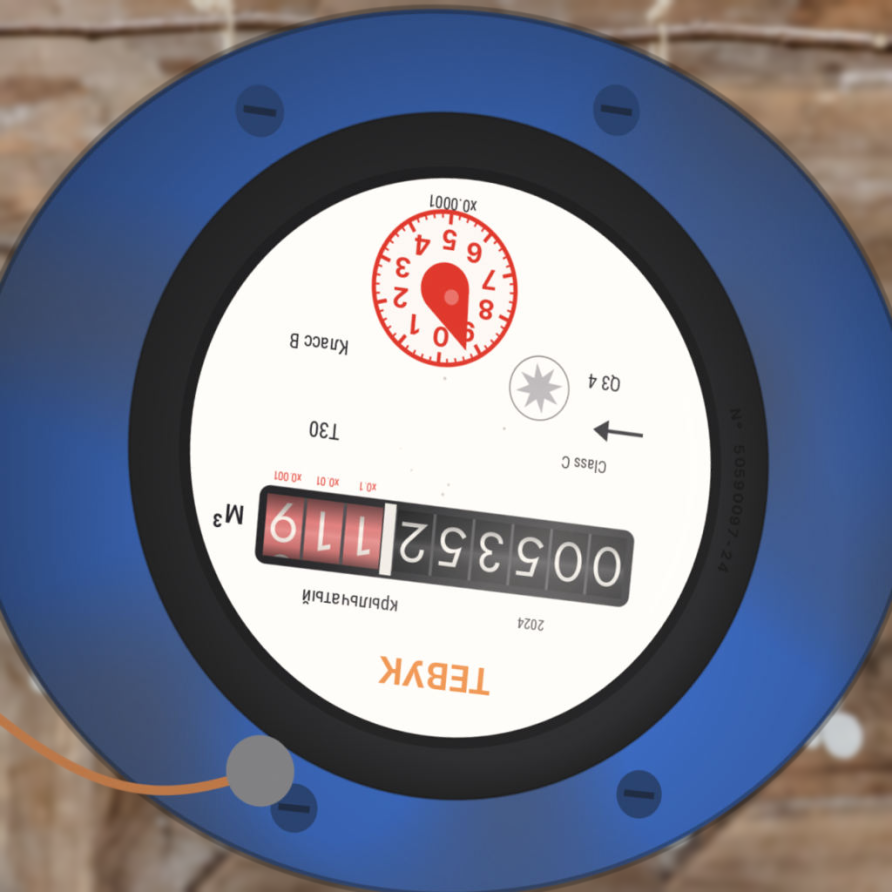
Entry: 5352.1189 (m³)
